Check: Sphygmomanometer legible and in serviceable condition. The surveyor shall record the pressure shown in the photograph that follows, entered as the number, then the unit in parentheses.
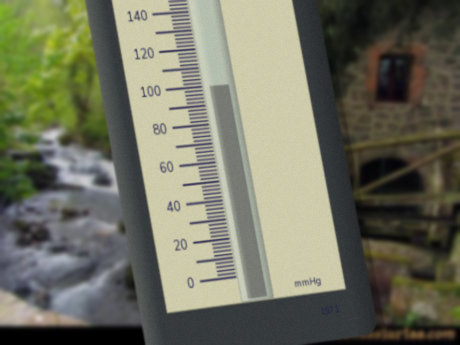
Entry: 100 (mmHg)
